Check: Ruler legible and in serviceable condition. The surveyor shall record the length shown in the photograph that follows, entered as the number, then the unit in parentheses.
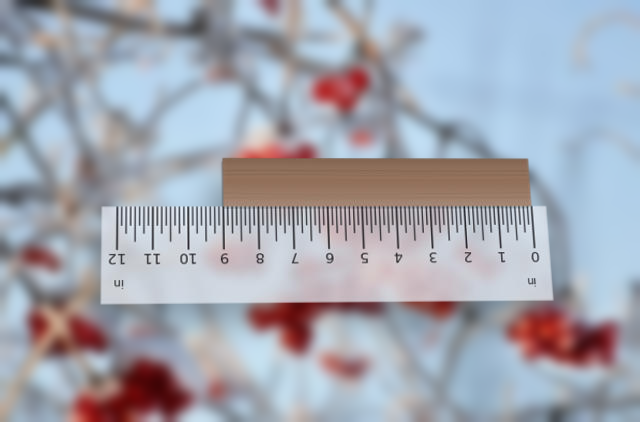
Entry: 9 (in)
